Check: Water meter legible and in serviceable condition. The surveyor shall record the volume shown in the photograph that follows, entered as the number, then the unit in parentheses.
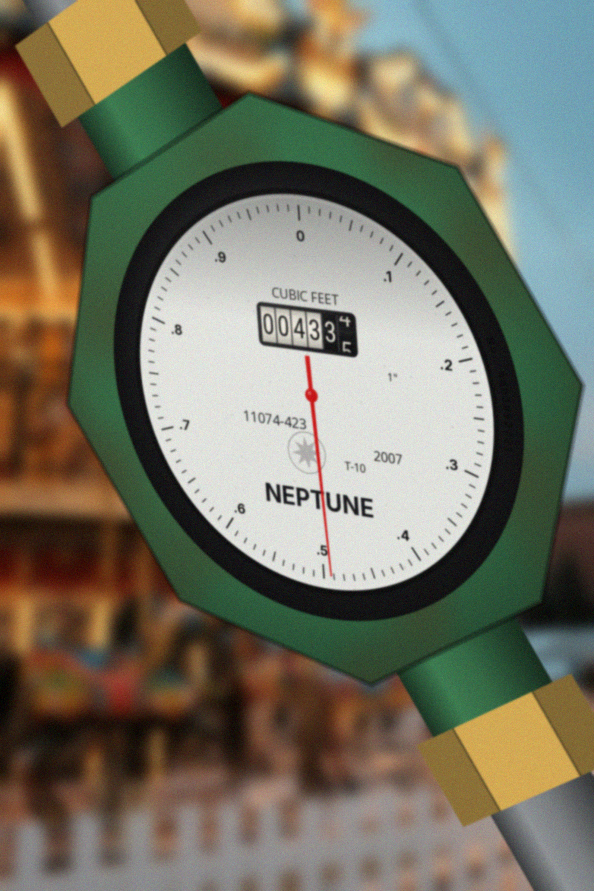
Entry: 4334.49 (ft³)
